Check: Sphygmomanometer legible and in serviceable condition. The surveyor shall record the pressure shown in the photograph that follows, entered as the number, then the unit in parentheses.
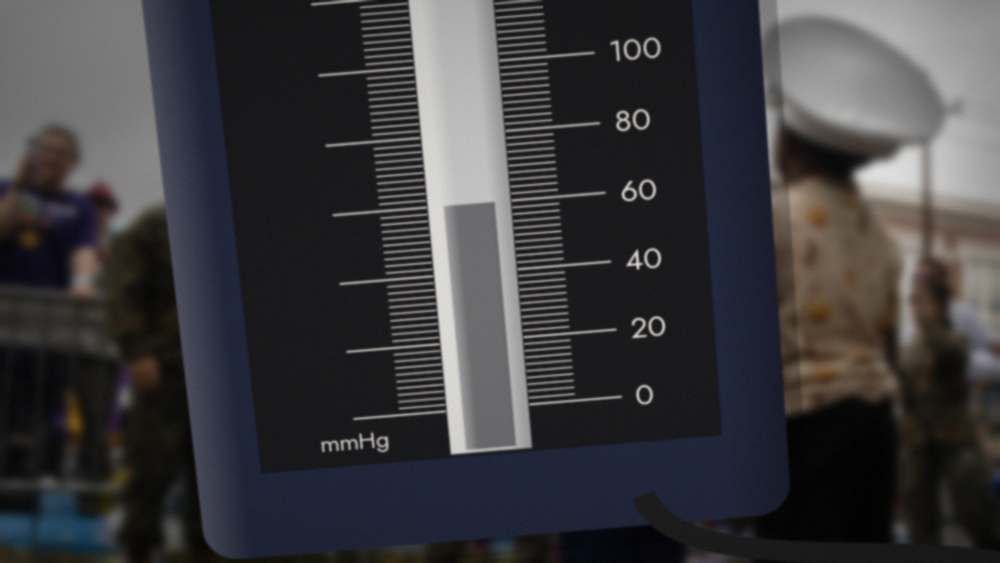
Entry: 60 (mmHg)
